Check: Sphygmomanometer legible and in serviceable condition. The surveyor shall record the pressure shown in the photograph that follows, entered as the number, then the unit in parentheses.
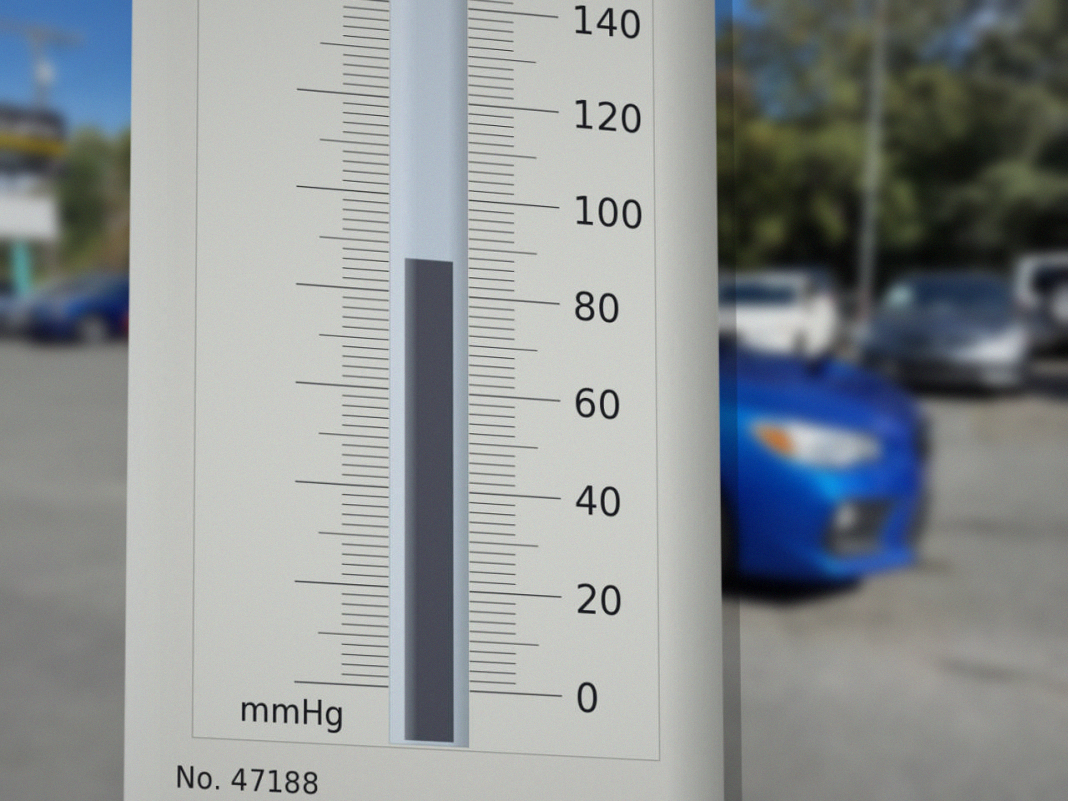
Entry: 87 (mmHg)
